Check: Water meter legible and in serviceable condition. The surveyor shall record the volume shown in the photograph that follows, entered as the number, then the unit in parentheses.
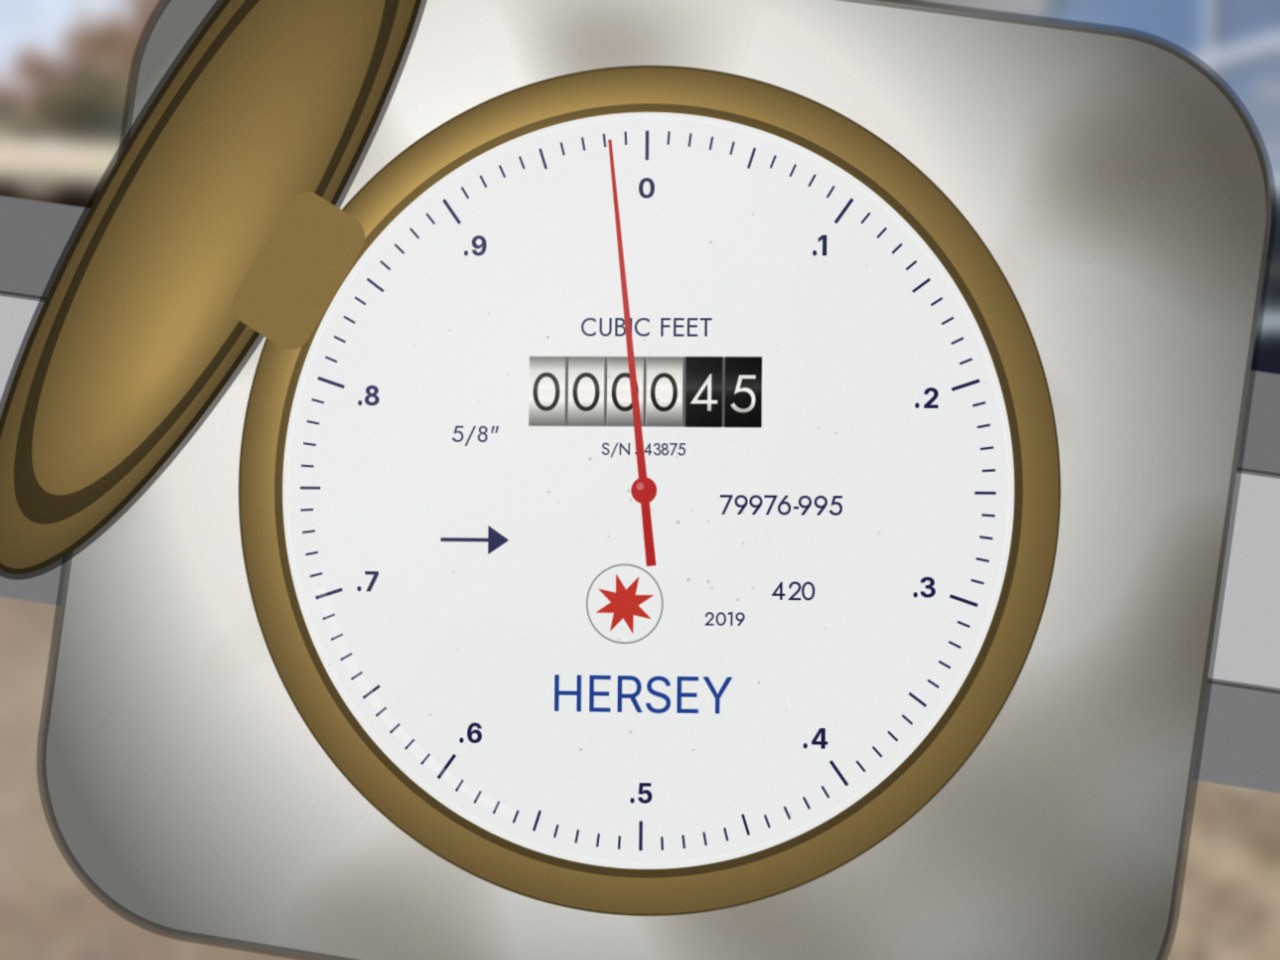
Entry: 44.98 (ft³)
